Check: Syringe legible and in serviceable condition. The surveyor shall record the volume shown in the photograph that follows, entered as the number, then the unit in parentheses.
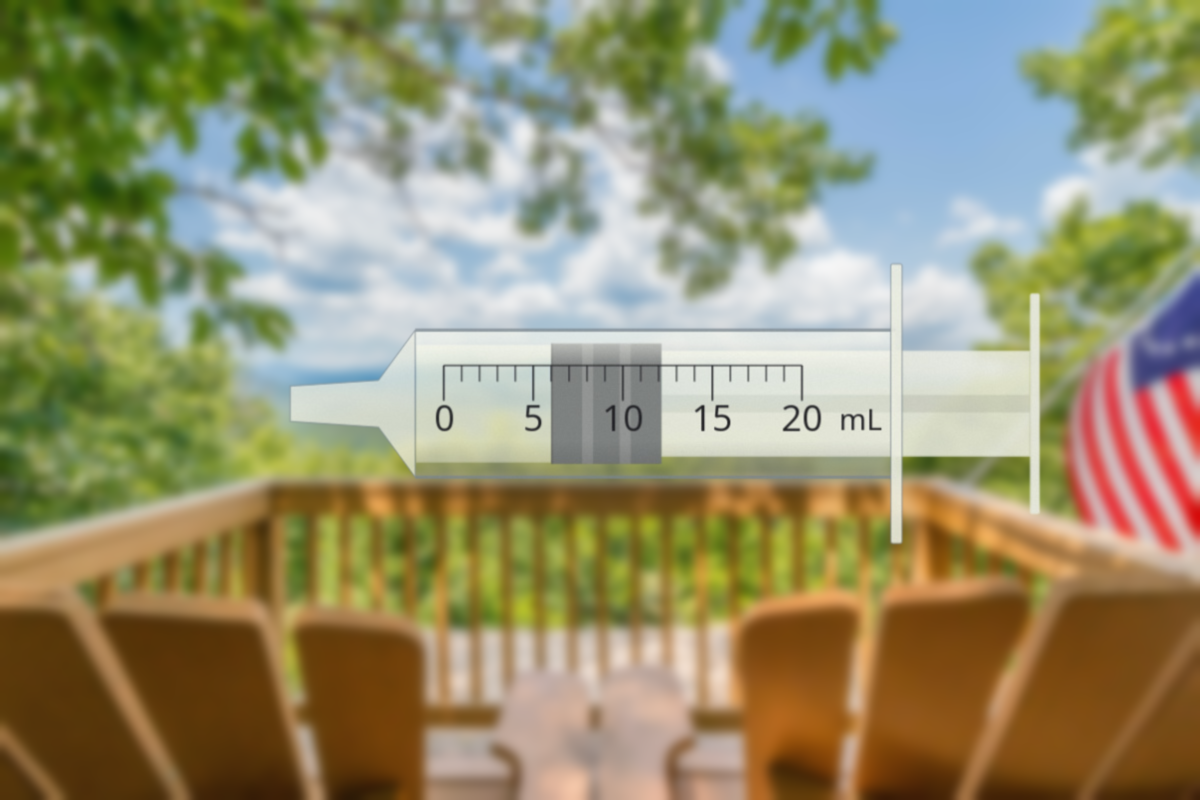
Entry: 6 (mL)
